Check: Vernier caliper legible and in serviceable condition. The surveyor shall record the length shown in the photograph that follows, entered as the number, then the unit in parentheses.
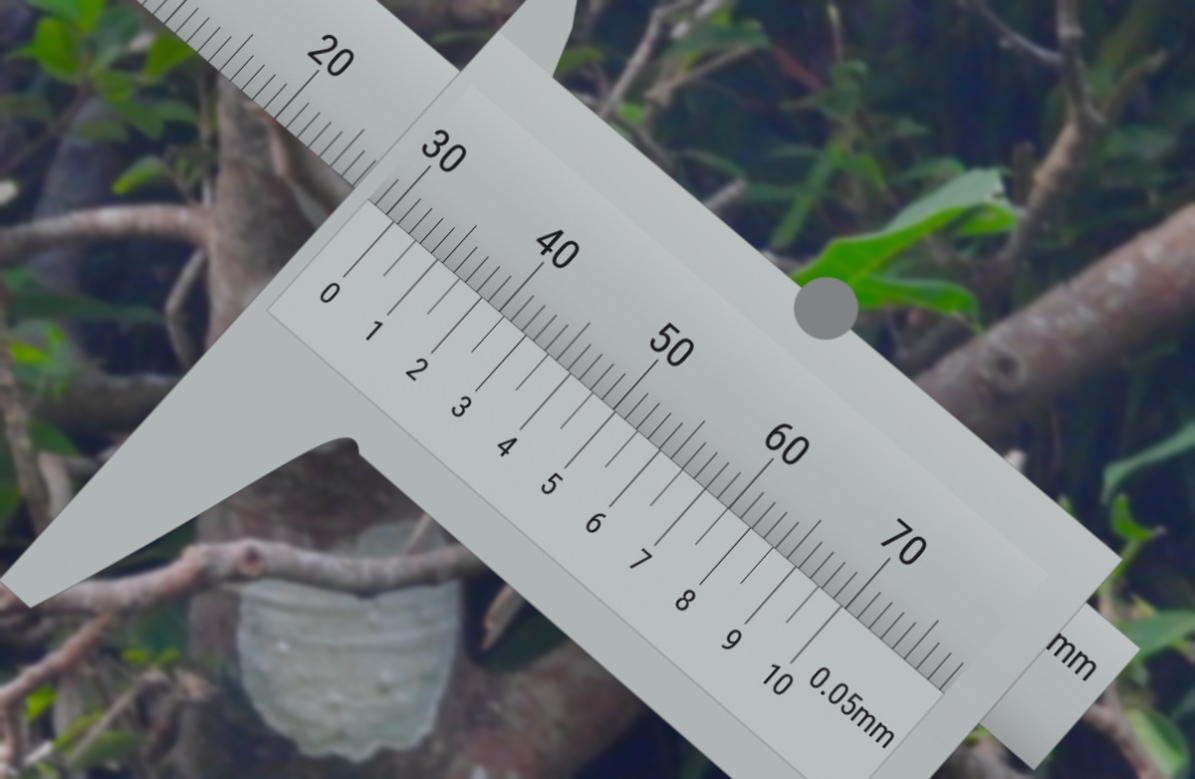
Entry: 30.7 (mm)
